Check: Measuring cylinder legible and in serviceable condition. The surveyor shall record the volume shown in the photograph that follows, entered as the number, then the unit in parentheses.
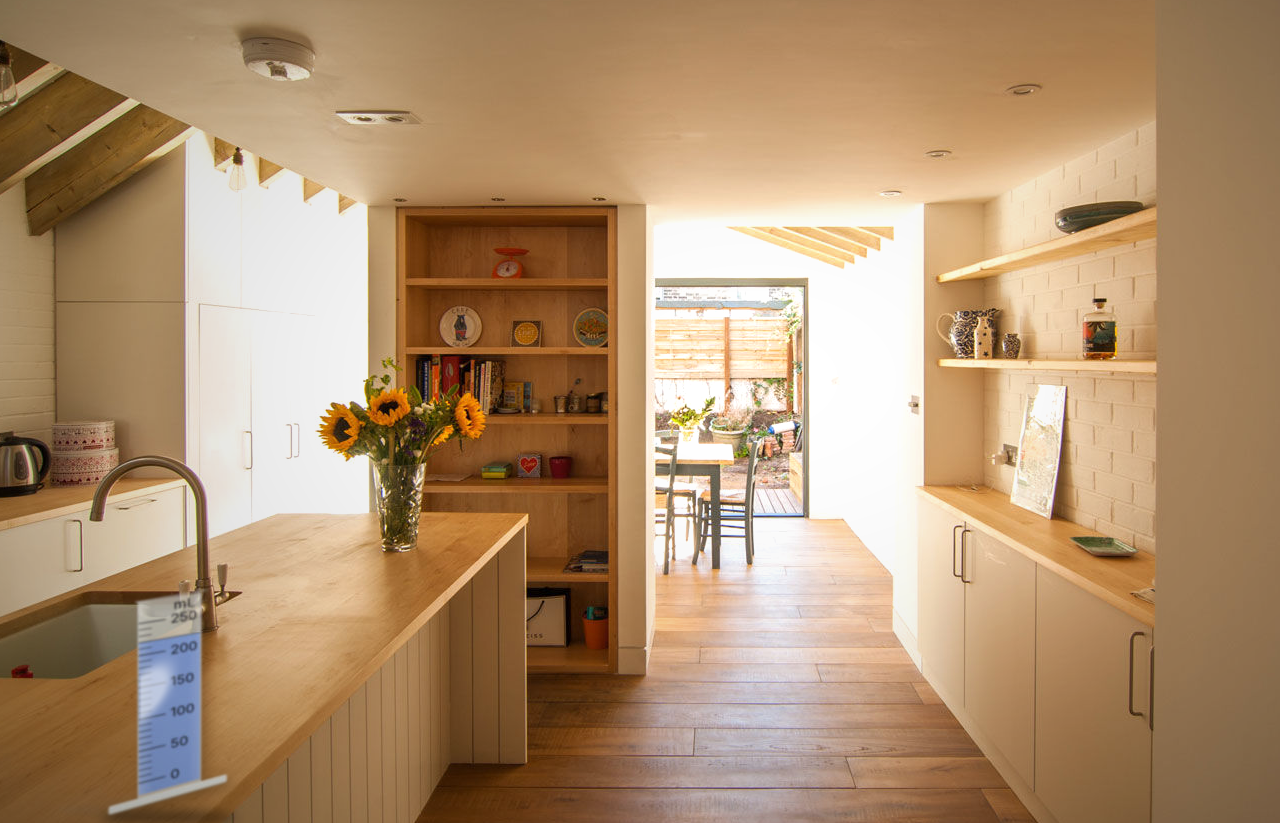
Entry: 220 (mL)
